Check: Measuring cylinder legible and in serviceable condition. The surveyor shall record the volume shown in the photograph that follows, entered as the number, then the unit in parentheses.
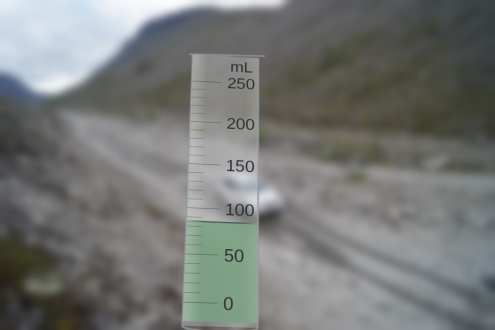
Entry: 85 (mL)
